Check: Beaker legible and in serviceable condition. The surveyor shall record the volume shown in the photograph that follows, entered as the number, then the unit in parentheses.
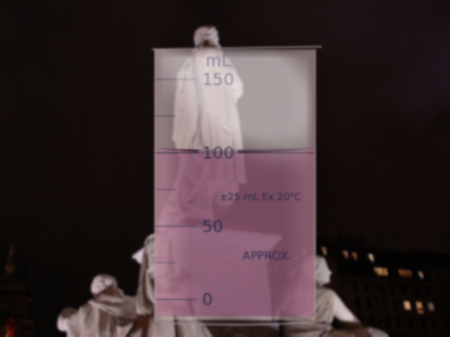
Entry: 100 (mL)
